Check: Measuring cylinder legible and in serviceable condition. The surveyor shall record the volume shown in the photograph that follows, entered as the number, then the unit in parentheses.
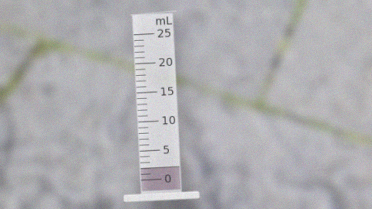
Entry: 2 (mL)
